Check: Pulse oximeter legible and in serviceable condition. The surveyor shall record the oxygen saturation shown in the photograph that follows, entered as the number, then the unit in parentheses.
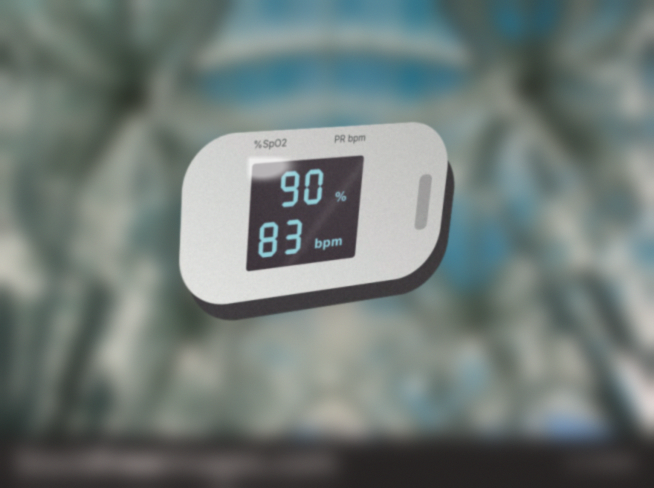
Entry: 90 (%)
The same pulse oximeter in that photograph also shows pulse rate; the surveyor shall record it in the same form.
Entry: 83 (bpm)
